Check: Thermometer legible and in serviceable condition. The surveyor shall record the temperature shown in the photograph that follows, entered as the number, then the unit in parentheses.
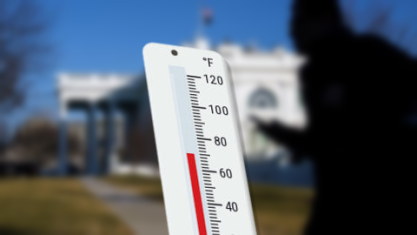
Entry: 70 (°F)
